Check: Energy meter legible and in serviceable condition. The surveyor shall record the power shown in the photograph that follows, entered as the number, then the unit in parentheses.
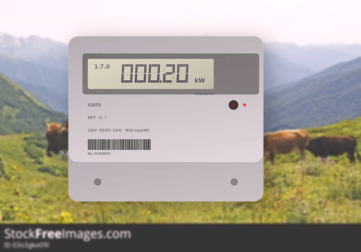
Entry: 0.20 (kW)
